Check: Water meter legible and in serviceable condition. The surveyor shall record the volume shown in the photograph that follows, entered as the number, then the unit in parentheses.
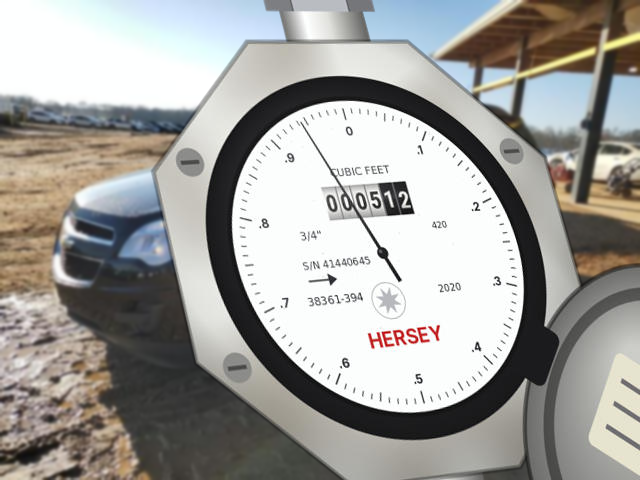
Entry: 511.94 (ft³)
